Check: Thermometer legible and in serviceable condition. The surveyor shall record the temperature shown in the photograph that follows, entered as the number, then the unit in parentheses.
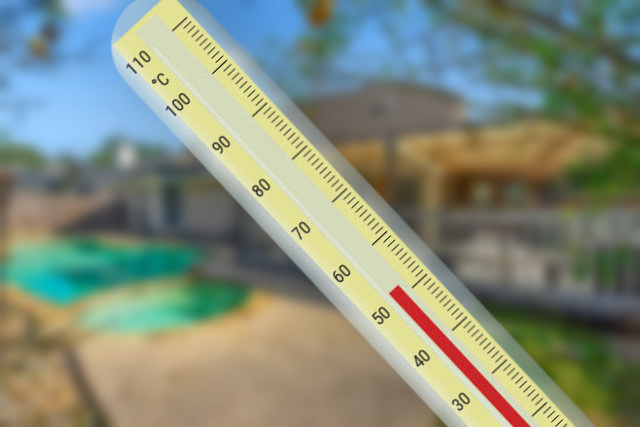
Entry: 52 (°C)
